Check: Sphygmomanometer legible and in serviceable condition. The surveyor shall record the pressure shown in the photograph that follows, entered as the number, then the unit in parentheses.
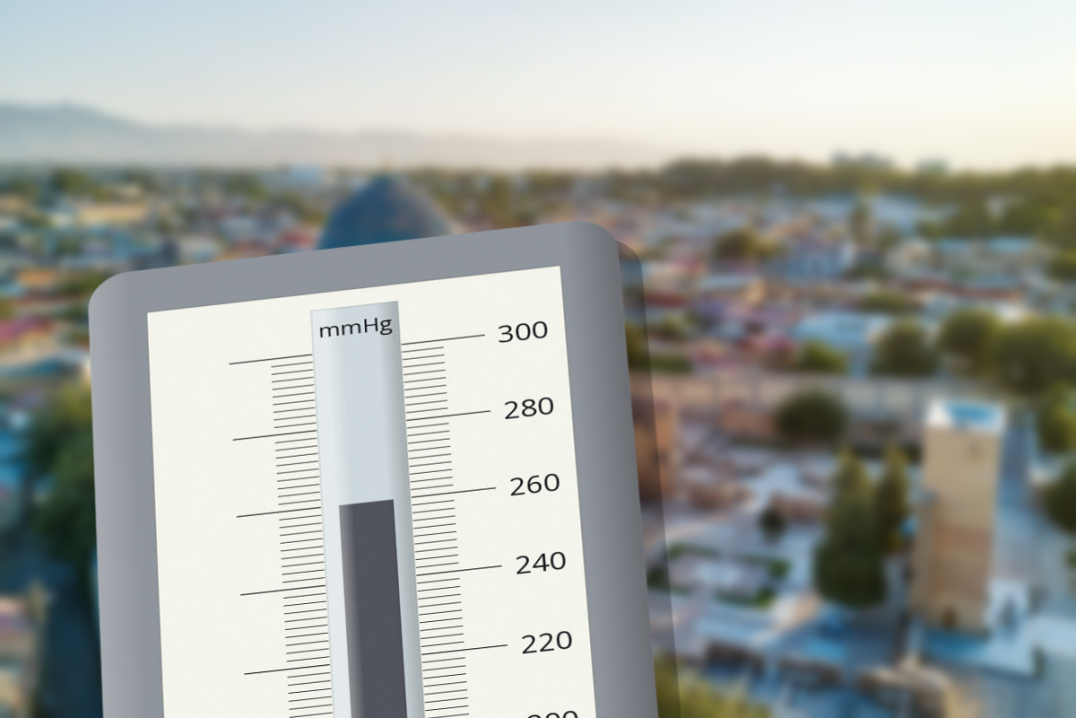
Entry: 260 (mmHg)
